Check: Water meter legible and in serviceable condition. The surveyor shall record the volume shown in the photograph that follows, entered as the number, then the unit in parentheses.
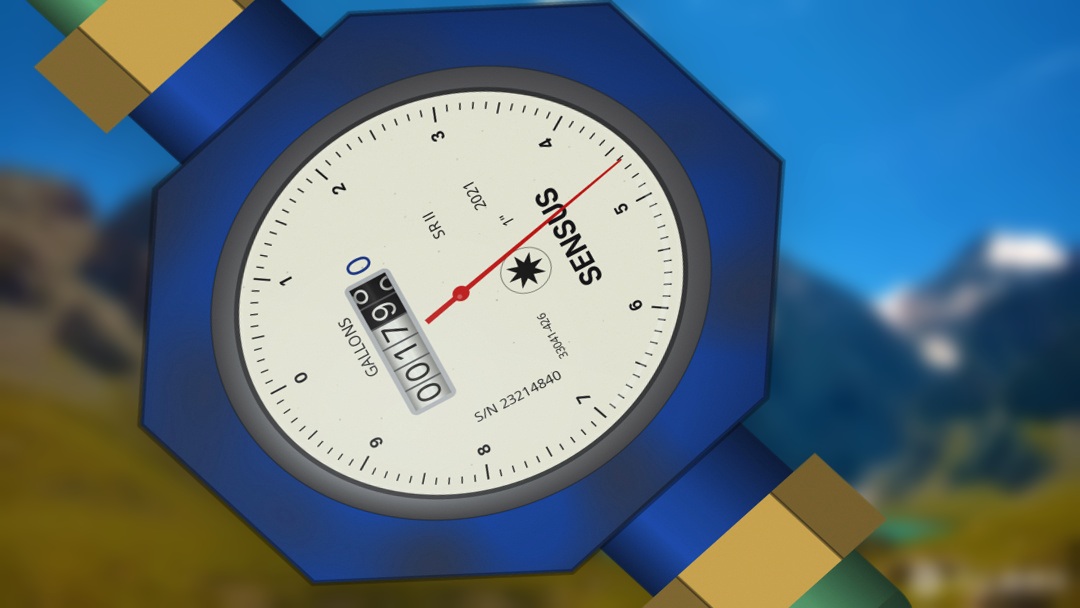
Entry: 17984.6 (gal)
